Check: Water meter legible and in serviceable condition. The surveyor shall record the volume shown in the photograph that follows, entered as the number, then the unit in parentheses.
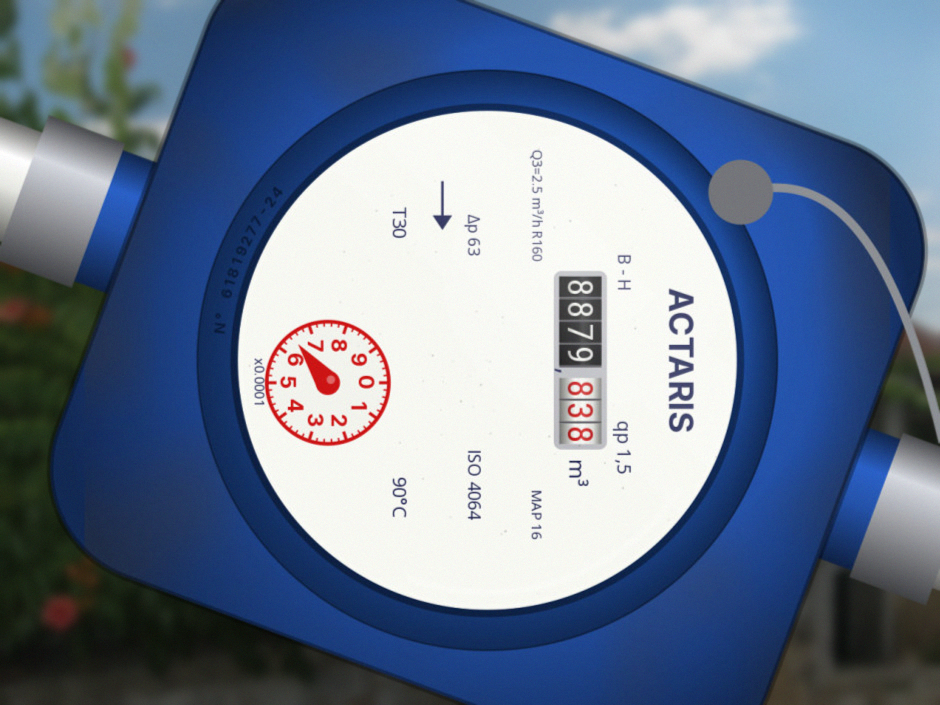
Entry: 8879.8386 (m³)
